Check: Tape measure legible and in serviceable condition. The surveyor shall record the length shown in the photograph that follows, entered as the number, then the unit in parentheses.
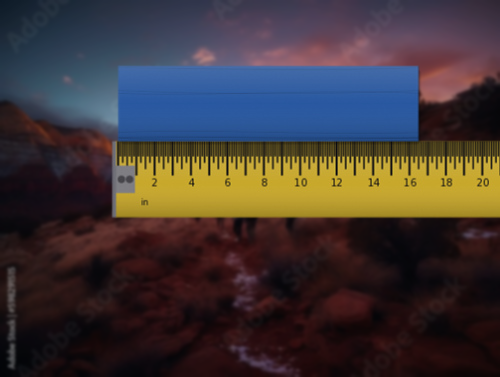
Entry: 16.5 (in)
